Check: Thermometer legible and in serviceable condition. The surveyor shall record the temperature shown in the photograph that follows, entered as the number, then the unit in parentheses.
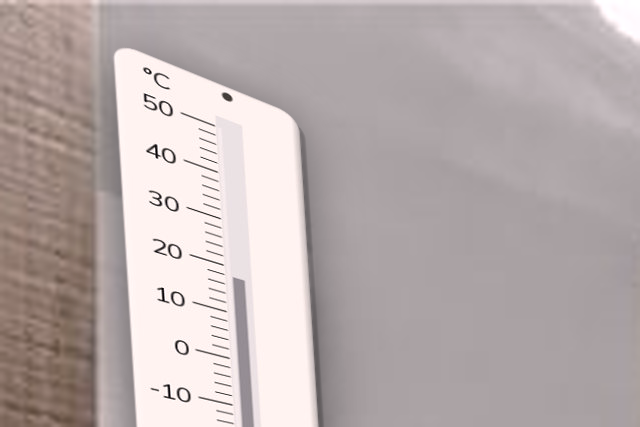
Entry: 18 (°C)
